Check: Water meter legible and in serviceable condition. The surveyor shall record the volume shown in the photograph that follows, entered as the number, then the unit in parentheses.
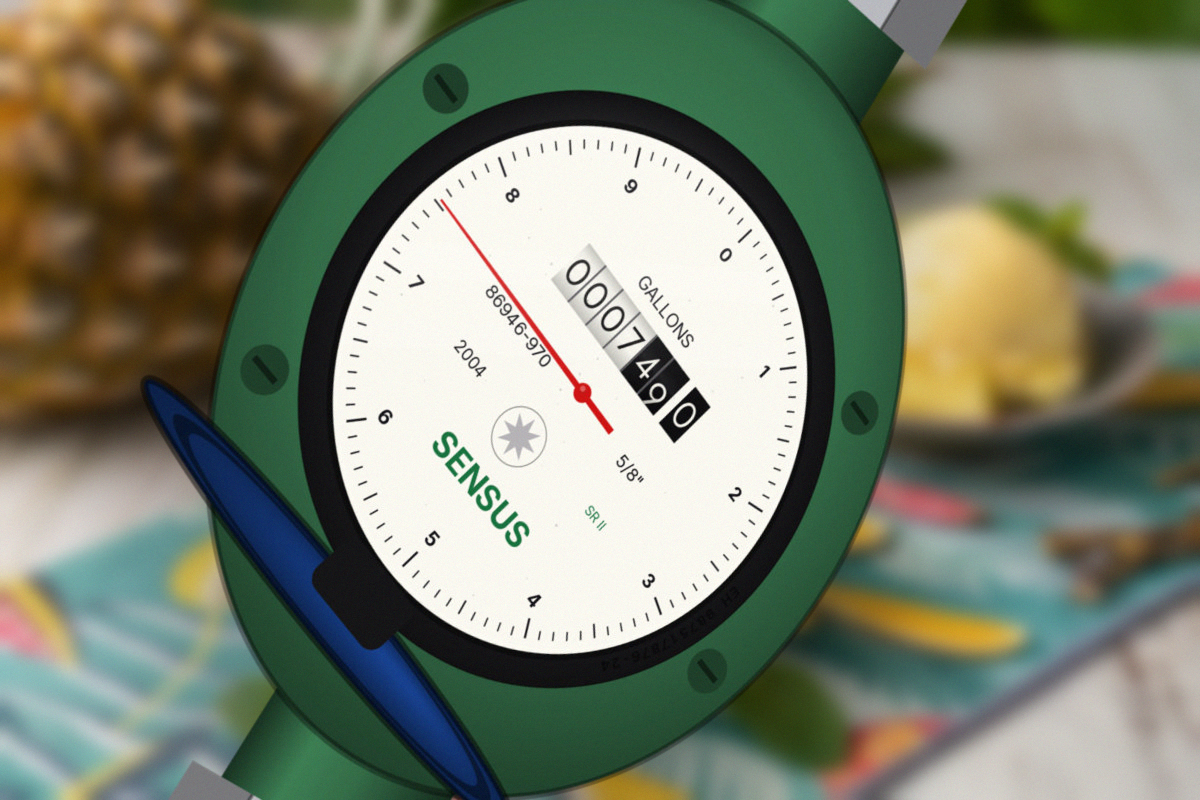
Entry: 7487.5 (gal)
